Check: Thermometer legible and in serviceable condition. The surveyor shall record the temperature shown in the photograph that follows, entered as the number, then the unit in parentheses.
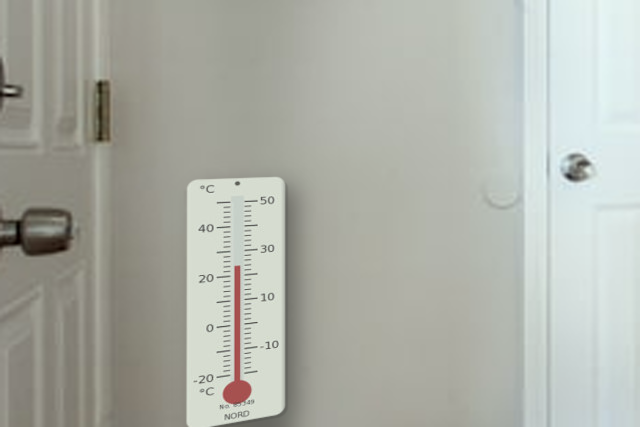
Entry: 24 (°C)
